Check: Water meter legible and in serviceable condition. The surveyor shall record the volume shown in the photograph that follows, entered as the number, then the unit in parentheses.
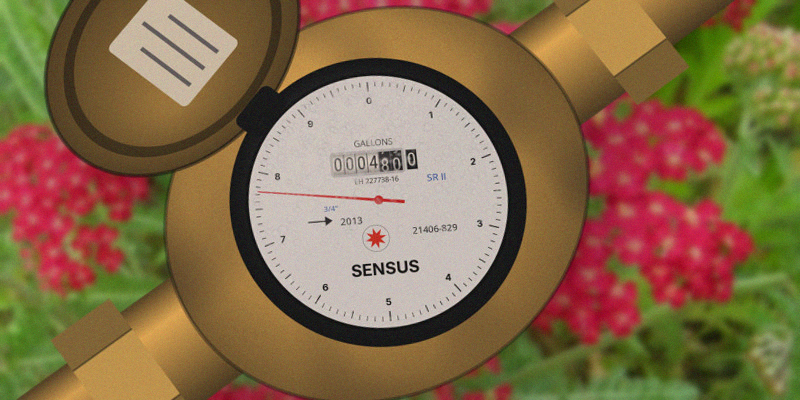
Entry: 4797.7 (gal)
